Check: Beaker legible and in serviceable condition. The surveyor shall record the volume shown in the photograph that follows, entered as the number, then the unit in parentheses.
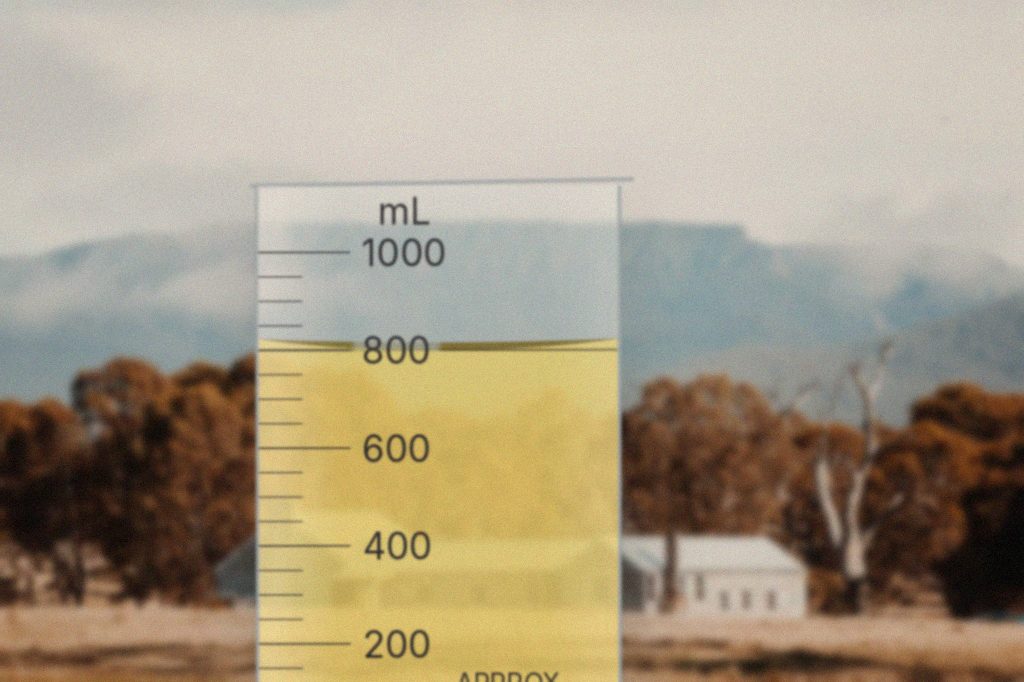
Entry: 800 (mL)
